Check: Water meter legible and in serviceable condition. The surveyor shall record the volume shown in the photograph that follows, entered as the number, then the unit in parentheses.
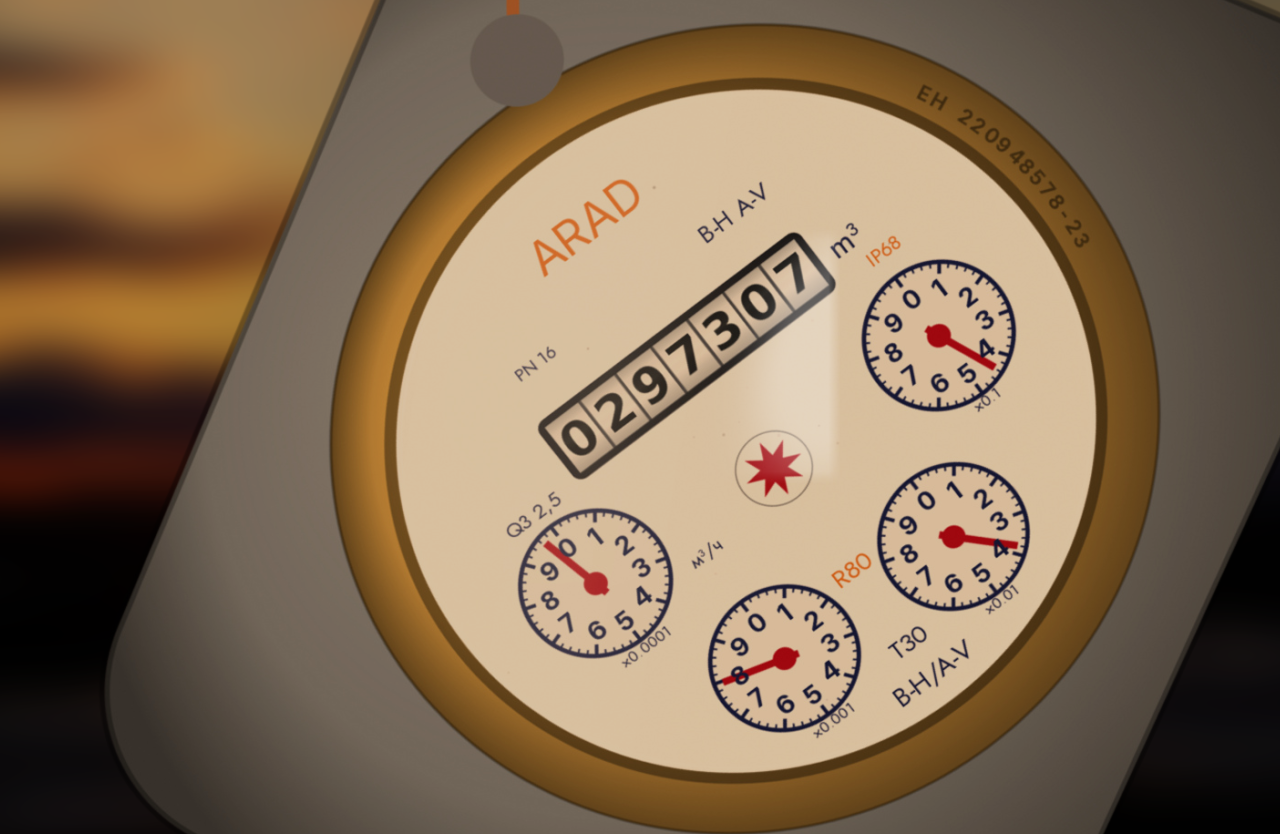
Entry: 297307.4379 (m³)
